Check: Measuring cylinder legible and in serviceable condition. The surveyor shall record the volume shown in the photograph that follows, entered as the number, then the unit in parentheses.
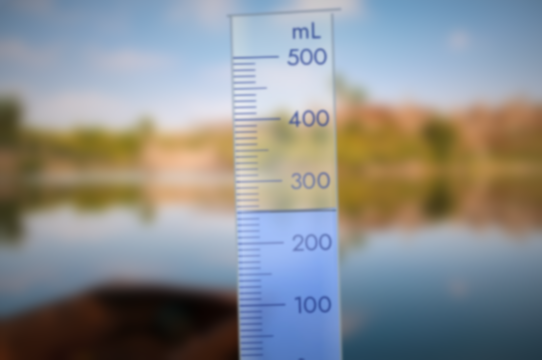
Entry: 250 (mL)
